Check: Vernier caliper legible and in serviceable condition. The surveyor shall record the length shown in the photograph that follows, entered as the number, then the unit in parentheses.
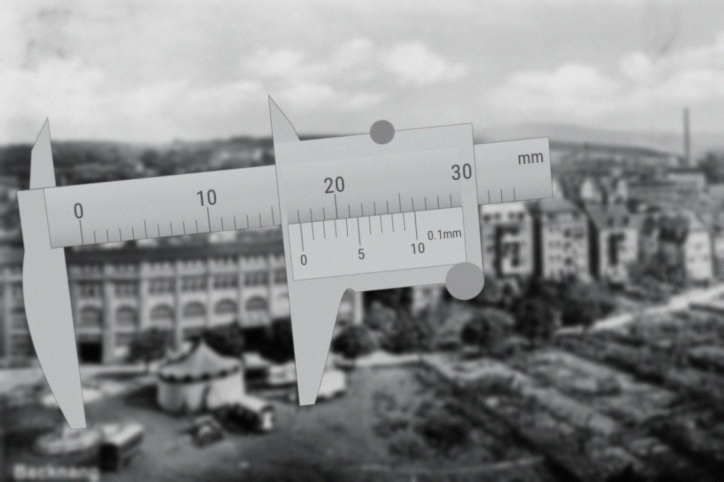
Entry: 17.1 (mm)
